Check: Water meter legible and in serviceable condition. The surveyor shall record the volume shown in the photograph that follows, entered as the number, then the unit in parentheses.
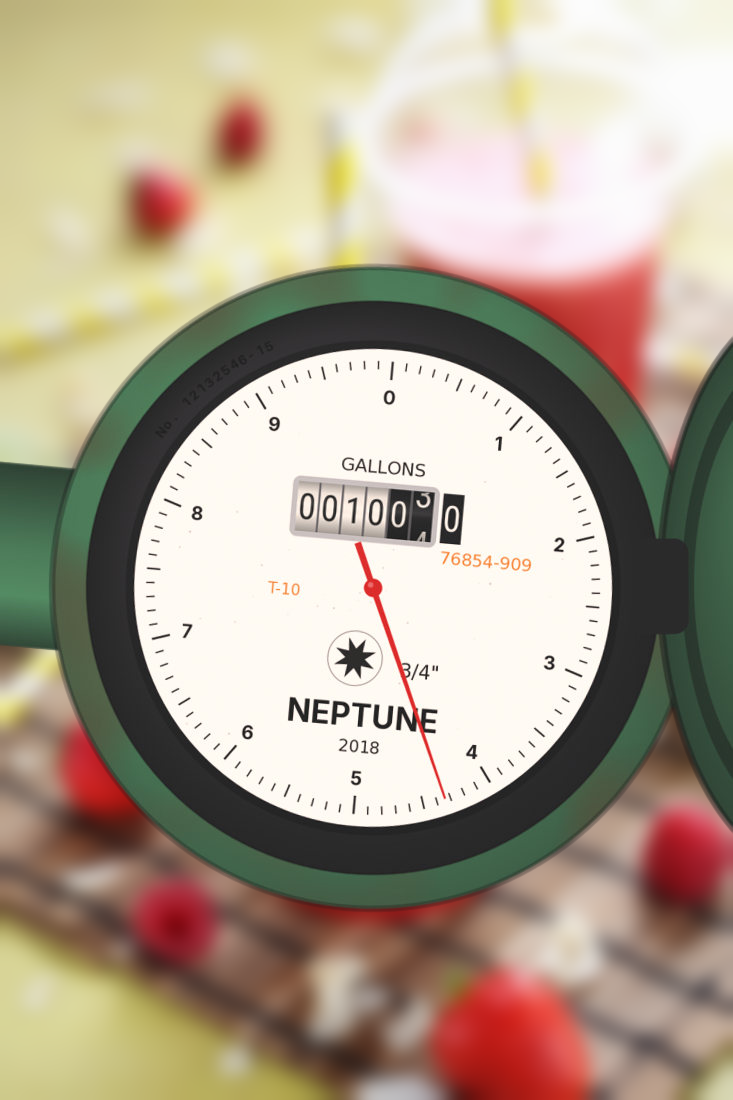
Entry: 10034.3 (gal)
